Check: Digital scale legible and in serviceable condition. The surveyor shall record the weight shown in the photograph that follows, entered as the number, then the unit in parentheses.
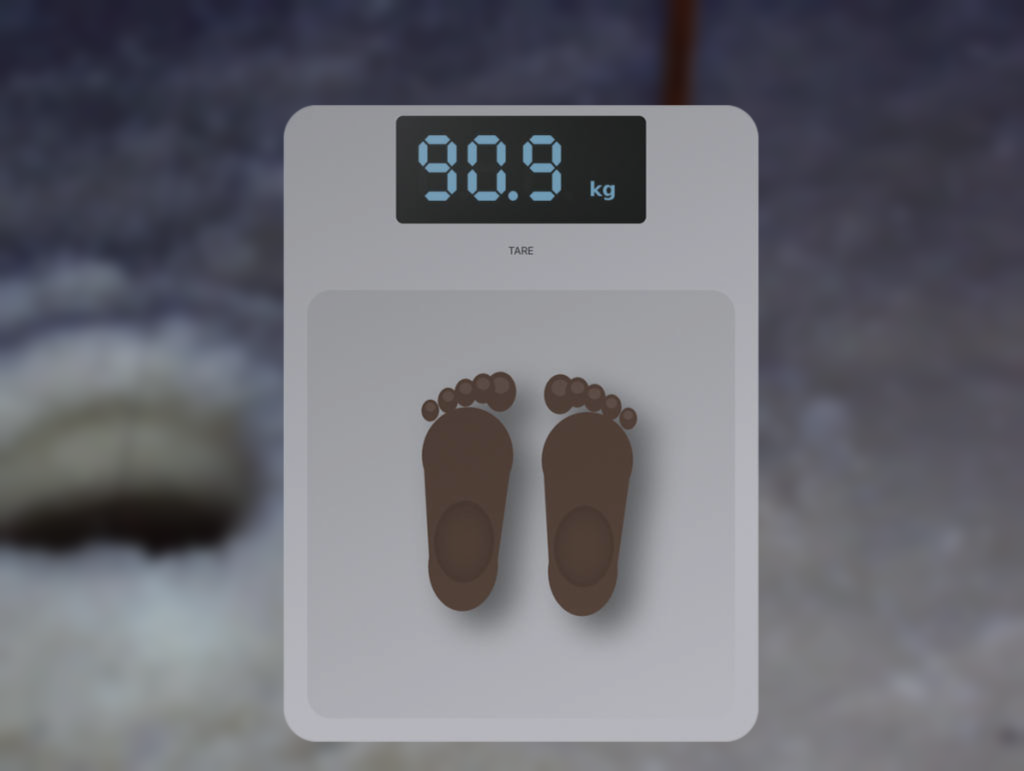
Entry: 90.9 (kg)
